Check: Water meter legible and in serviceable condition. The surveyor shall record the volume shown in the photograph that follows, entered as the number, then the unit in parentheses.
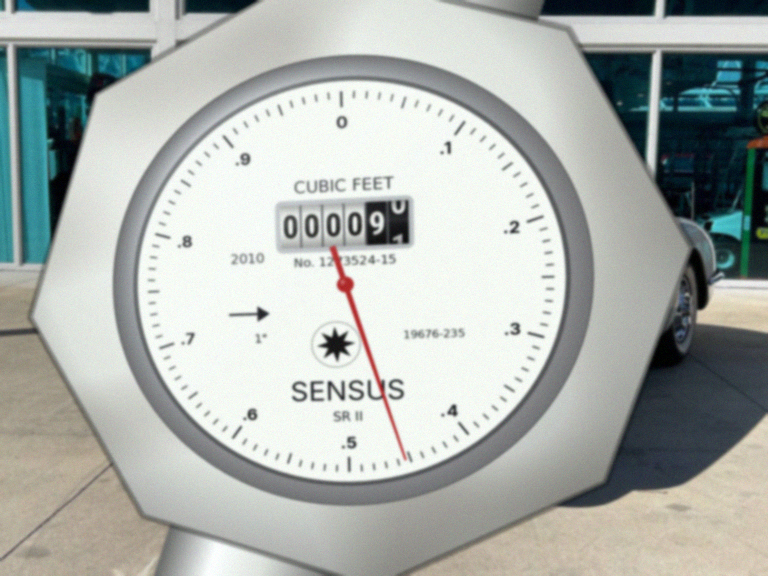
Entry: 90.45 (ft³)
